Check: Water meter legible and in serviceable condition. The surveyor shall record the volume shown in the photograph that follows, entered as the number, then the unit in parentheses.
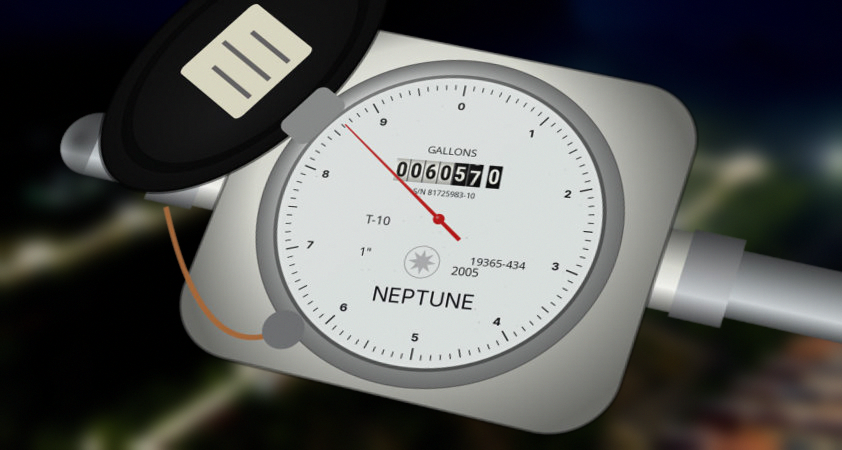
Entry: 60568.6 (gal)
